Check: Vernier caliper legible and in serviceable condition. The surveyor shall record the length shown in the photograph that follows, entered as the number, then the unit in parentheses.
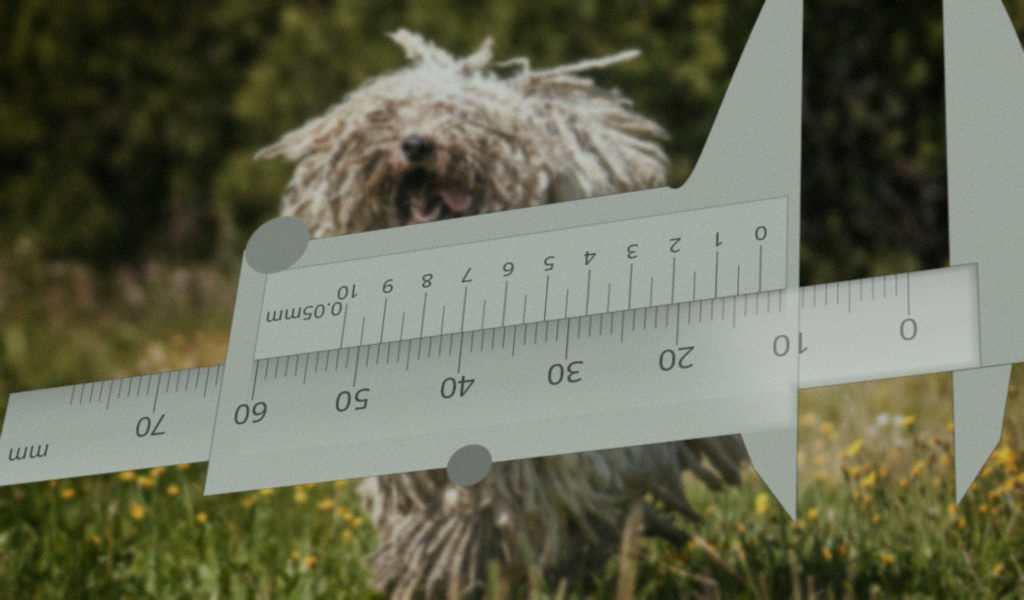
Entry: 12.8 (mm)
